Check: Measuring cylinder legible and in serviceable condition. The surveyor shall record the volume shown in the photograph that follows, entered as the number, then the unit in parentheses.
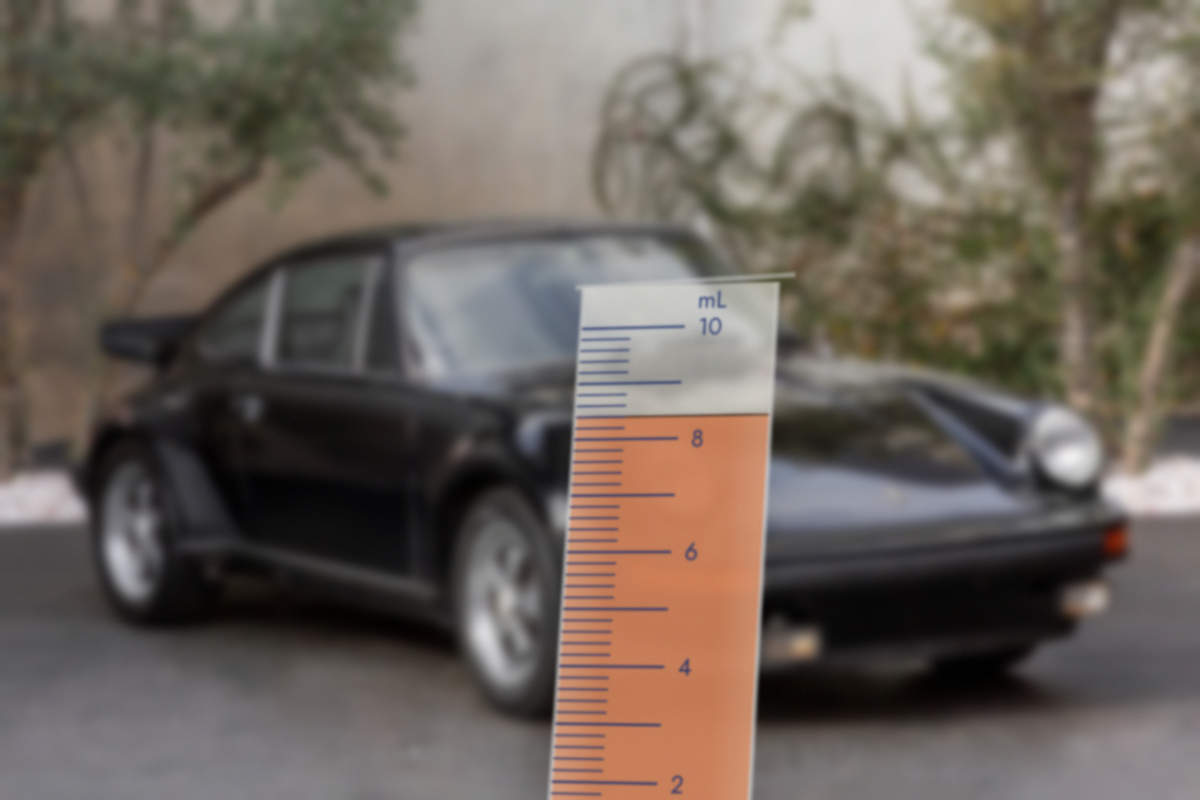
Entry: 8.4 (mL)
